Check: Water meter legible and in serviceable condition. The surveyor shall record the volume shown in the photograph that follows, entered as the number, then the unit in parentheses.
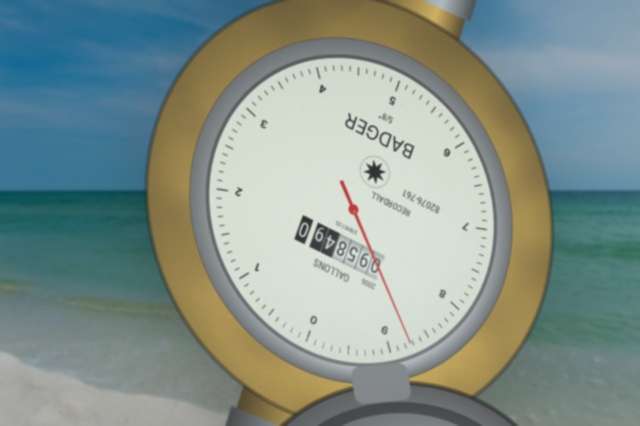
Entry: 958488.7 (gal)
